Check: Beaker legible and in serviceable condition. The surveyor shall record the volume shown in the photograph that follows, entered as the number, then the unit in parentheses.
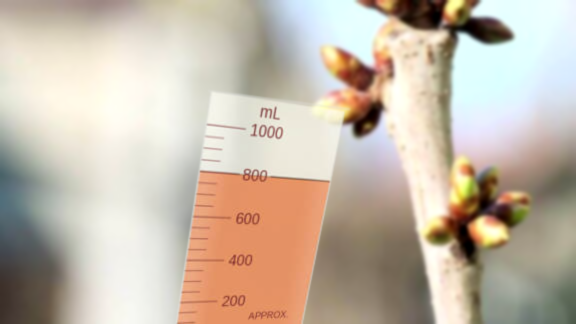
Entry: 800 (mL)
